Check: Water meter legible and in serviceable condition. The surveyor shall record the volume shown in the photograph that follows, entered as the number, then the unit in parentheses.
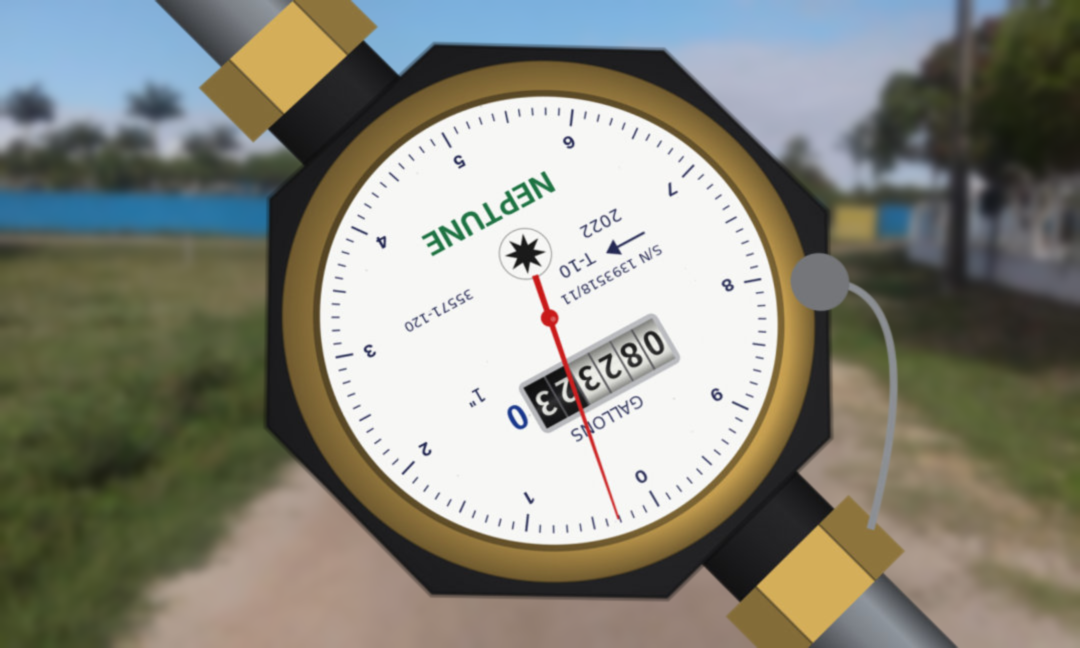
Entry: 823230.3 (gal)
